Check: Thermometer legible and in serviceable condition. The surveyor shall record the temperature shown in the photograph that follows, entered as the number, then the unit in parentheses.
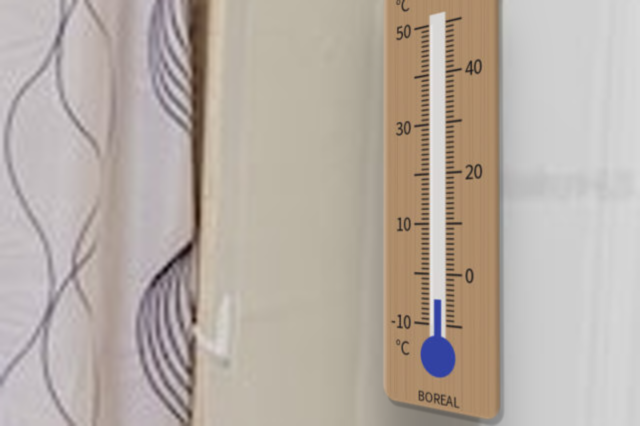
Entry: -5 (°C)
